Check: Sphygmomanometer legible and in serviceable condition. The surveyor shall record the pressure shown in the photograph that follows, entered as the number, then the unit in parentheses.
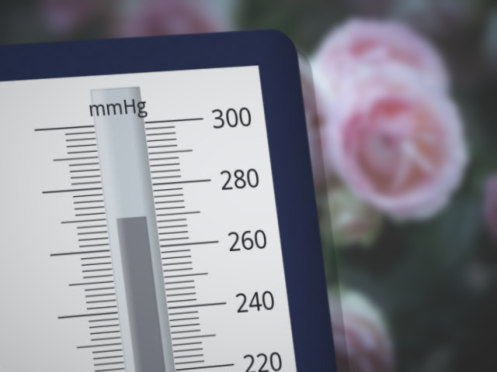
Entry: 270 (mmHg)
